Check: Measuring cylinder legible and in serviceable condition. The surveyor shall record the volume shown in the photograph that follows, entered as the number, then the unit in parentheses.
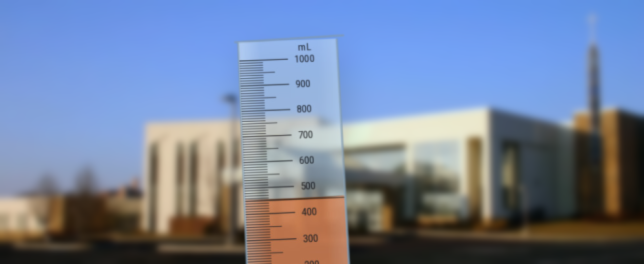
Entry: 450 (mL)
